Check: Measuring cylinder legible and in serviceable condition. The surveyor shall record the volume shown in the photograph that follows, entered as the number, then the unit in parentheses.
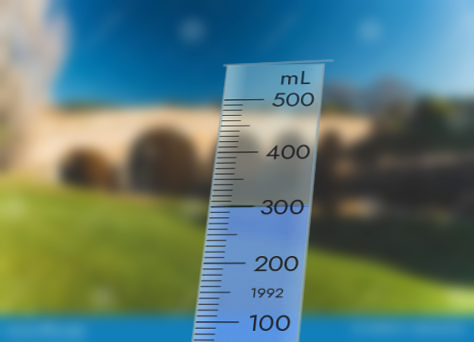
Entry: 300 (mL)
